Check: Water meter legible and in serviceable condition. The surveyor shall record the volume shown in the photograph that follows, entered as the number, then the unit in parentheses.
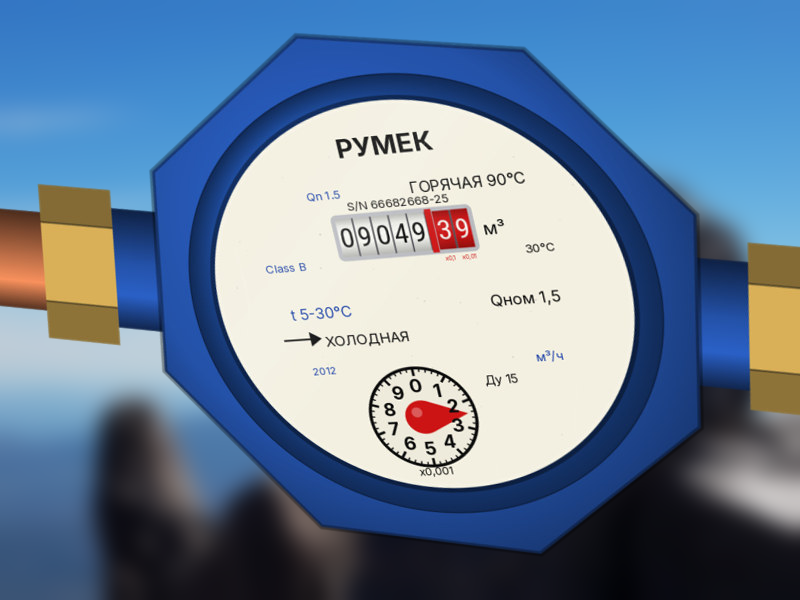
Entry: 9049.392 (m³)
